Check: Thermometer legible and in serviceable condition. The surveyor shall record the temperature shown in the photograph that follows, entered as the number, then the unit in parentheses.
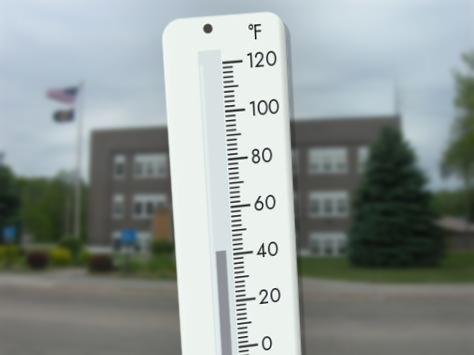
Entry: 42 (°F)
